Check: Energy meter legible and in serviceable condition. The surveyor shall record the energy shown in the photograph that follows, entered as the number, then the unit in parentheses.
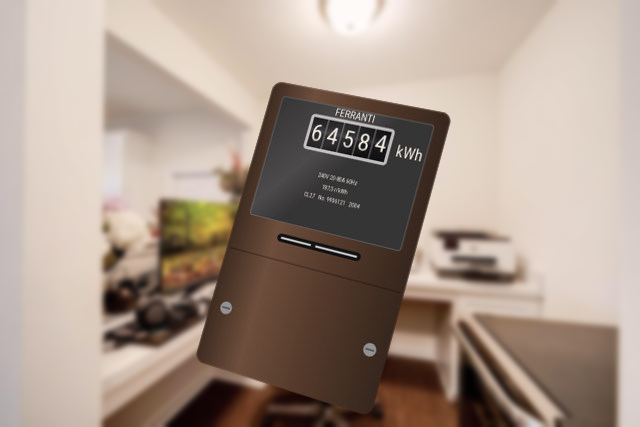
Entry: 64584 (kWh)
